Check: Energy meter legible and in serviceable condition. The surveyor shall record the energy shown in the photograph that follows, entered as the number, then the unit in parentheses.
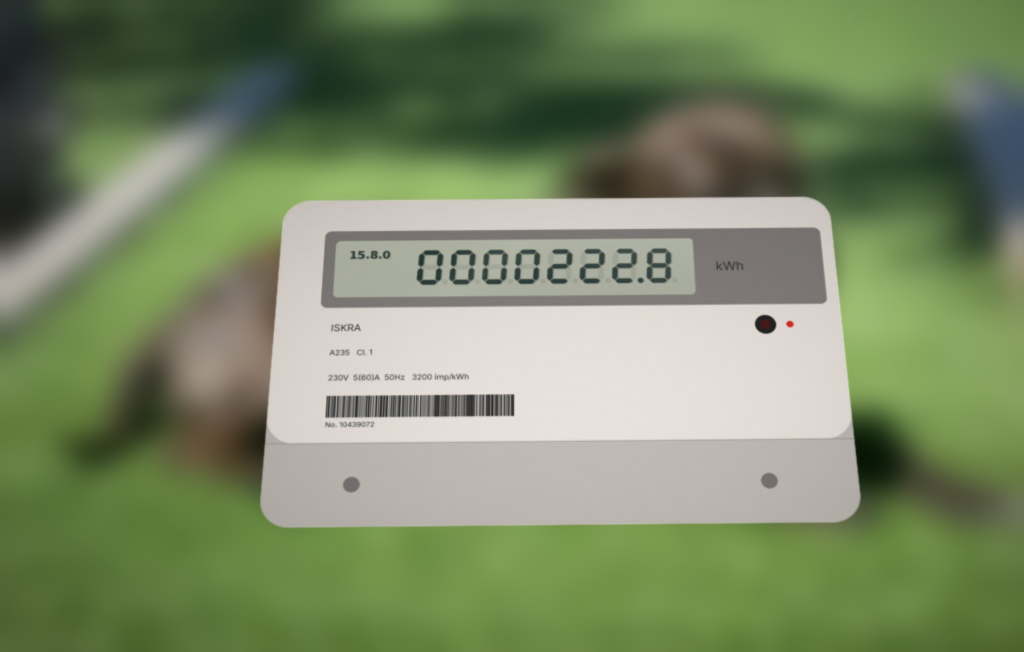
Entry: 222.8 (kWh)
